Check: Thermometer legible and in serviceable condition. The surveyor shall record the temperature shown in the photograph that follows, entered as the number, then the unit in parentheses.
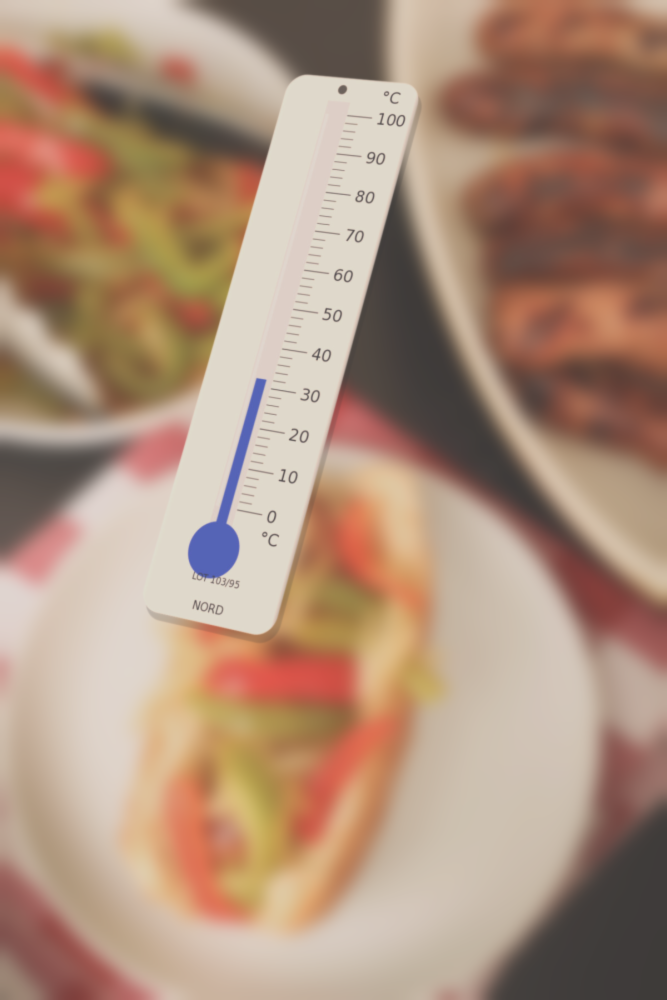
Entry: 32 (°C)
